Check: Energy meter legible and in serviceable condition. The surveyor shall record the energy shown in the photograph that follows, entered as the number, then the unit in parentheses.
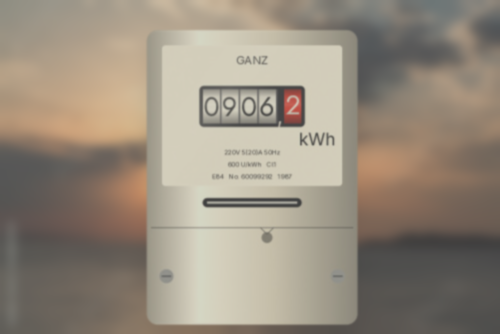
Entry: 906.2 (kWh)
